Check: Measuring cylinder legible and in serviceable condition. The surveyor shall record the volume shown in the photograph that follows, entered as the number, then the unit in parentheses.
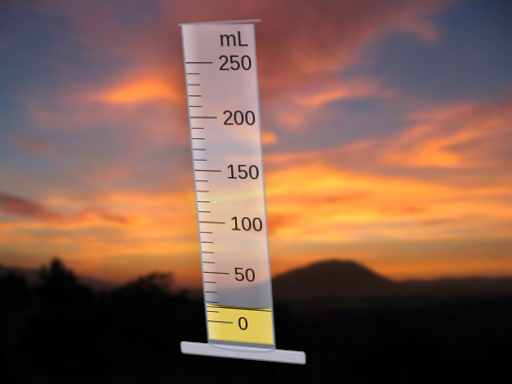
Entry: 15 (mL)
